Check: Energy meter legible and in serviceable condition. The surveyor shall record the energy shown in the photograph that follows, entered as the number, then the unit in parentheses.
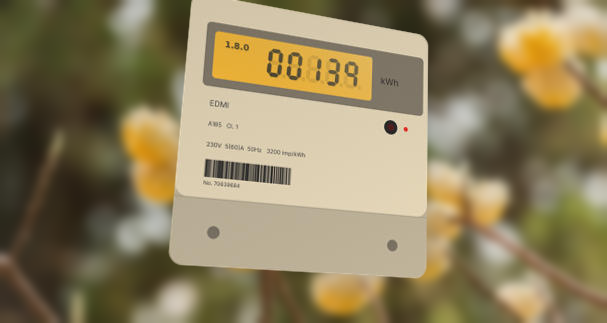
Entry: 139 (kWh)
